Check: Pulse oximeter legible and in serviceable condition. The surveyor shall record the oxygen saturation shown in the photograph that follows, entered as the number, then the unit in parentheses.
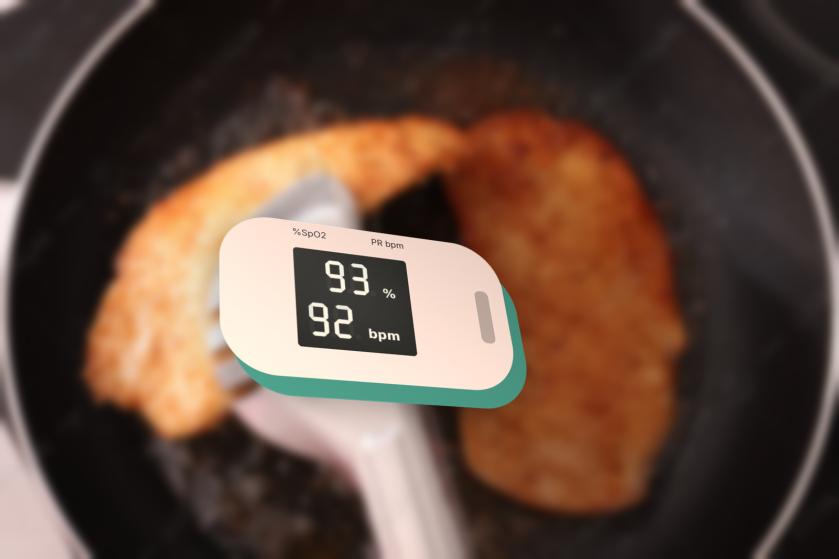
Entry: 93 (%)
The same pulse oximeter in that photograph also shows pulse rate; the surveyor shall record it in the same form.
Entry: 92 (bpm)
